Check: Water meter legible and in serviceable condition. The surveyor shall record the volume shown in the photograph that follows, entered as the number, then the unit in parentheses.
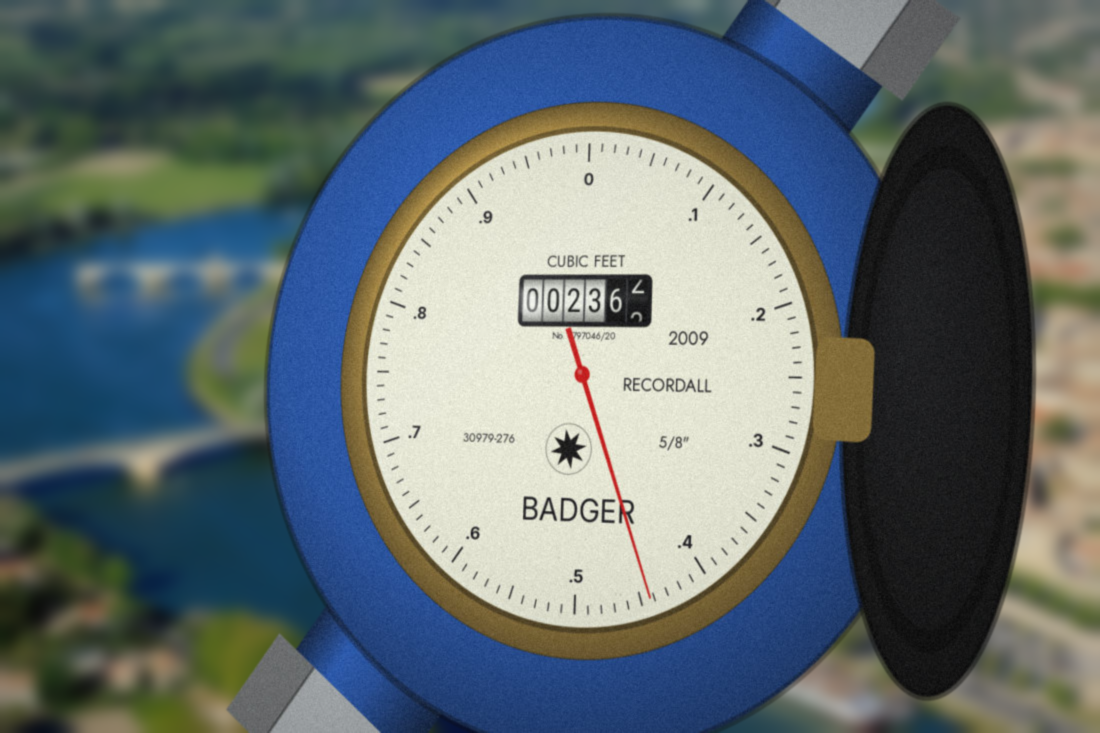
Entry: 2362.44 (ft³)
